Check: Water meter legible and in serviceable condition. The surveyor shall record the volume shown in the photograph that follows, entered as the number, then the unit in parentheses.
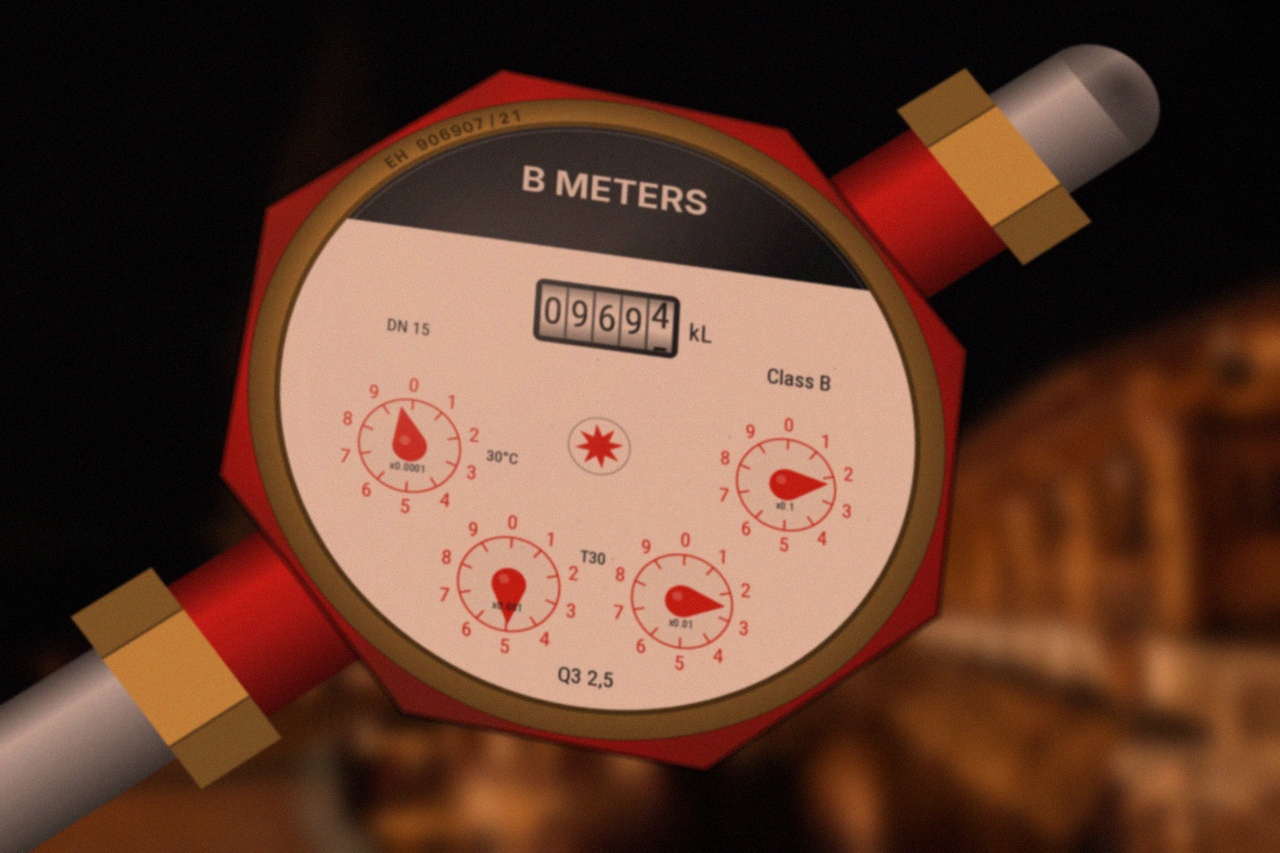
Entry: 9694.2249 (kL)
